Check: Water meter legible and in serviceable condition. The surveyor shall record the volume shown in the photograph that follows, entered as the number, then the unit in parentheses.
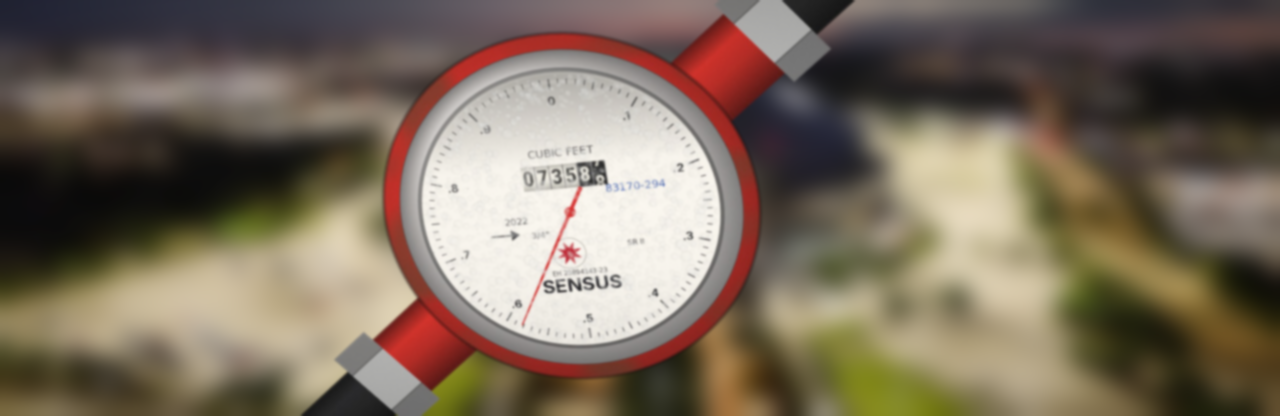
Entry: 73587.58 (ft³)
